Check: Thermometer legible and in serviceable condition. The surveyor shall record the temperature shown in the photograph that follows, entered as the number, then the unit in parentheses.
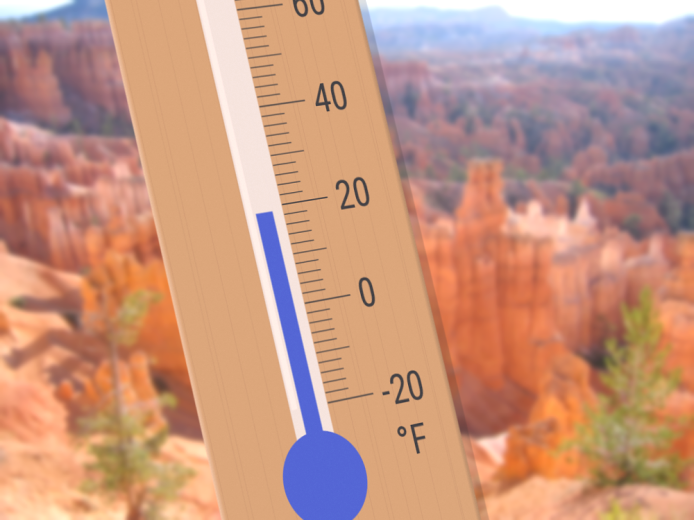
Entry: 19 (°F)
